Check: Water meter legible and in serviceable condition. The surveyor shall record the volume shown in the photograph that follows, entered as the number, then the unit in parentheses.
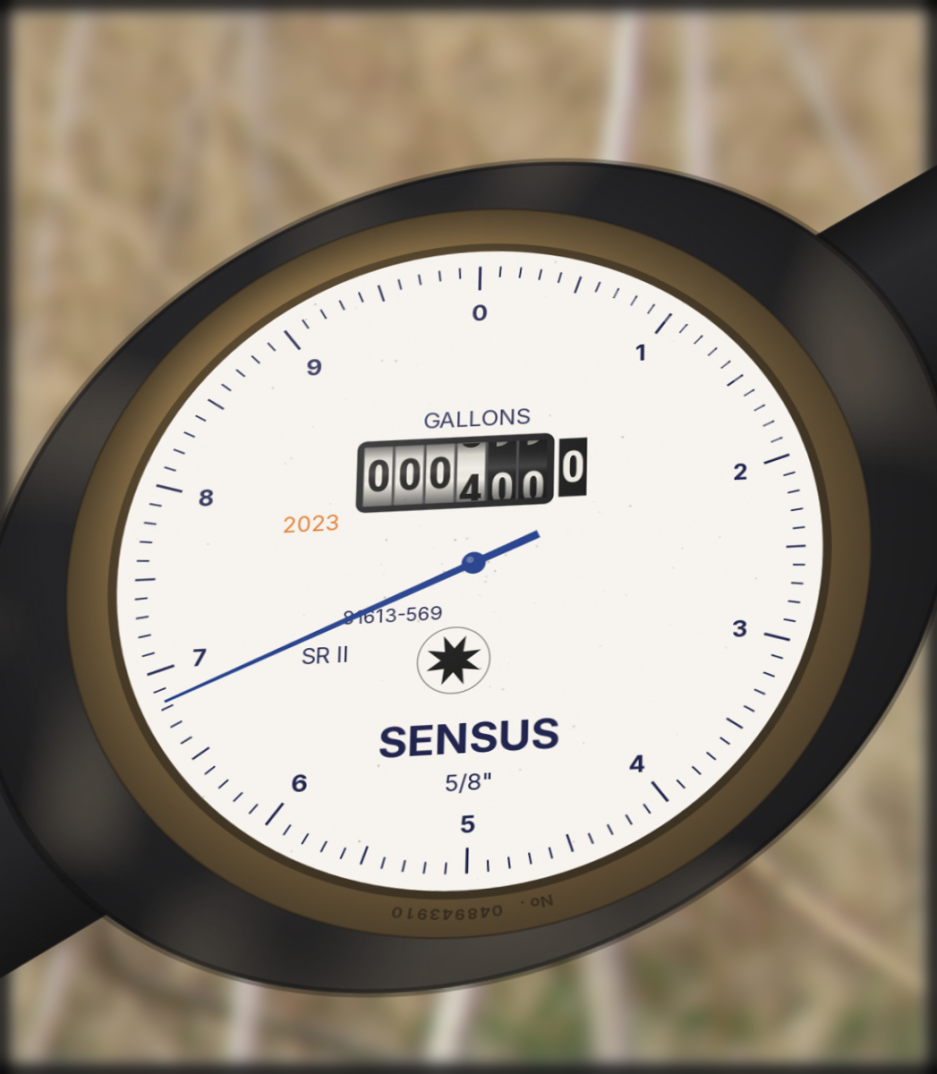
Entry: 3996.8 (gal)
